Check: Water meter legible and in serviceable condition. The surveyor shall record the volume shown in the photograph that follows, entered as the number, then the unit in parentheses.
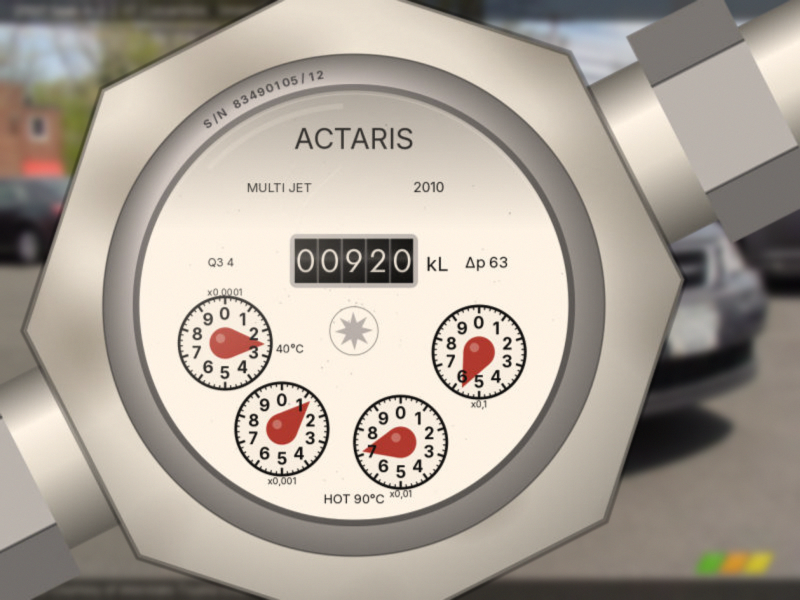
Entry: 920.5712 (kL)
